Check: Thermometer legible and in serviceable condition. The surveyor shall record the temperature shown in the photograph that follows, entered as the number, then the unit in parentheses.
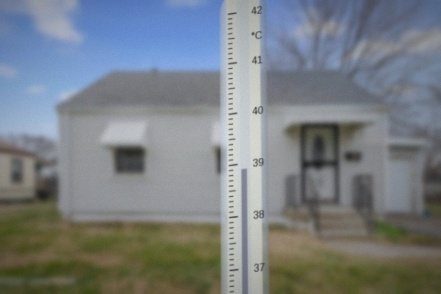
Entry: 38.9 (°C)
